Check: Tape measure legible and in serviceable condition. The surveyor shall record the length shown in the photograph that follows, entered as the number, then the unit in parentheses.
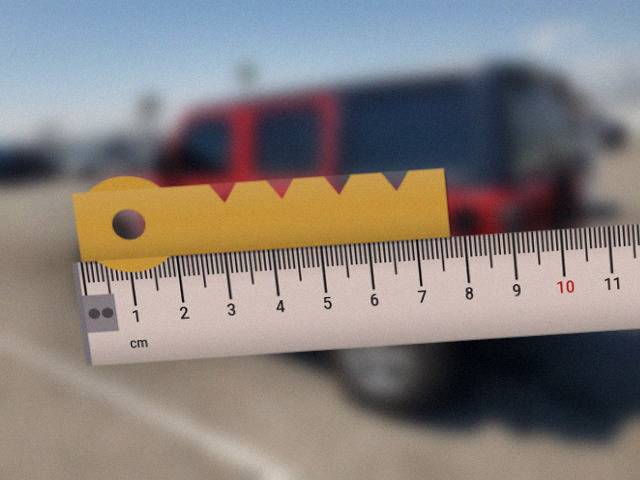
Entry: 7.7 (cm)
